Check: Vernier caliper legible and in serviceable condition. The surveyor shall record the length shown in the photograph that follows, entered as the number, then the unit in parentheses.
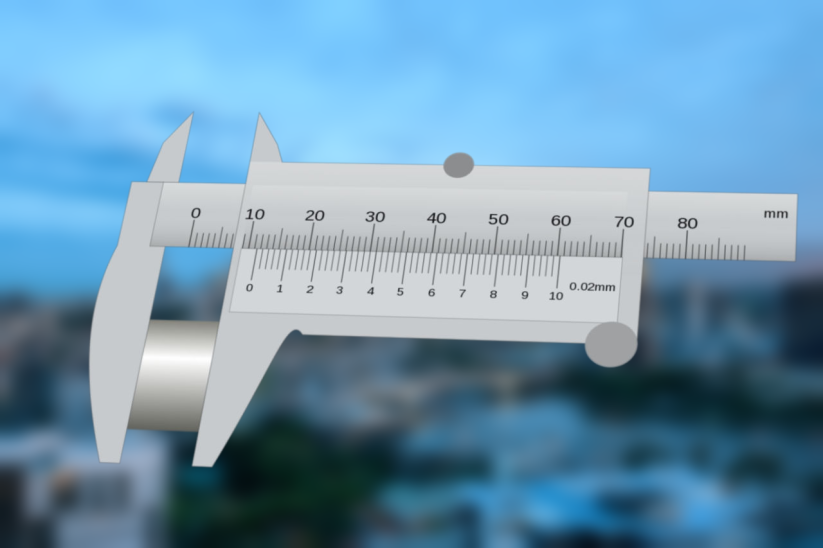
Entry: 11.4 (mm)
